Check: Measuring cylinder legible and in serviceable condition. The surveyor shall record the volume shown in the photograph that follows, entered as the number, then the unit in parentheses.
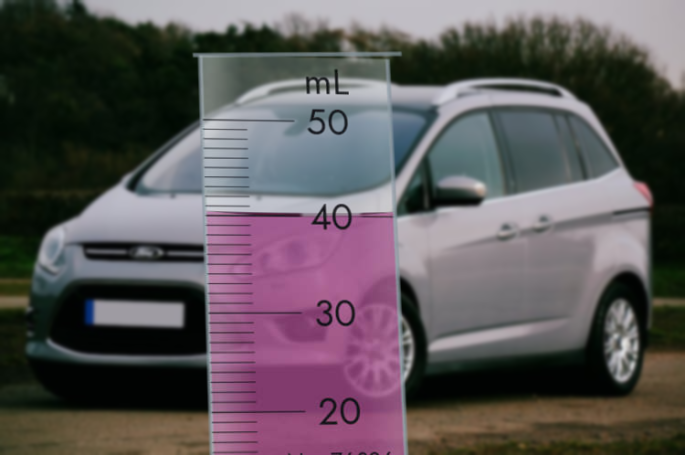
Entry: 40 (mL)
